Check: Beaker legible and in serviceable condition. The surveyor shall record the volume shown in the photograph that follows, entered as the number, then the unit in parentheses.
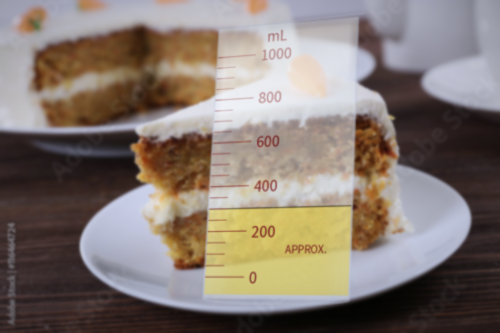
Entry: 300 (mL)
